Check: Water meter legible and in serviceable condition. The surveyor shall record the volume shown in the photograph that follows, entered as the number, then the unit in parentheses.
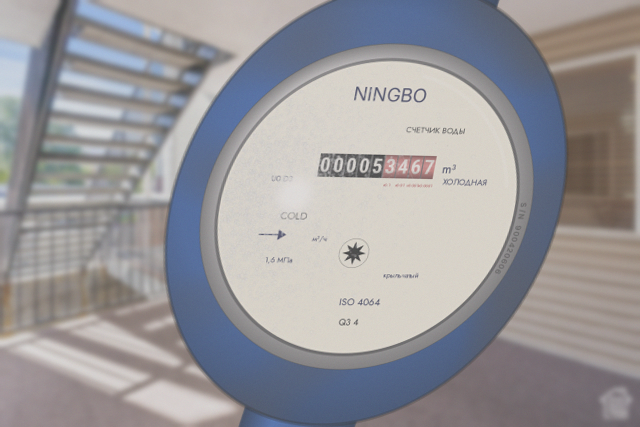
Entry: 5.3467 (m³)
